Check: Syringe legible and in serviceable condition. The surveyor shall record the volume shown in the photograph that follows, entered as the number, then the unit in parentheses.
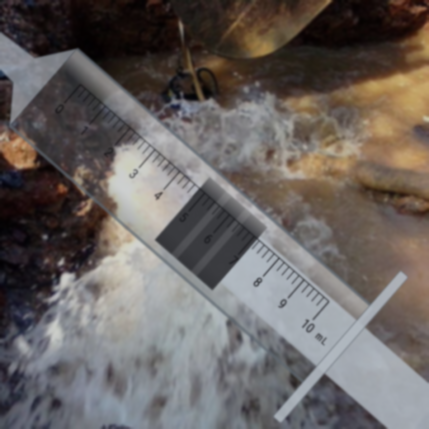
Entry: 4.8 (mL)
